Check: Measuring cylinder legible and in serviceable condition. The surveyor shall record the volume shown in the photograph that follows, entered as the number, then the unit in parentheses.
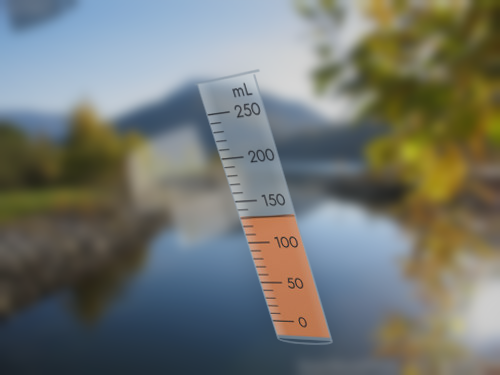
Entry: 130 (mL)
